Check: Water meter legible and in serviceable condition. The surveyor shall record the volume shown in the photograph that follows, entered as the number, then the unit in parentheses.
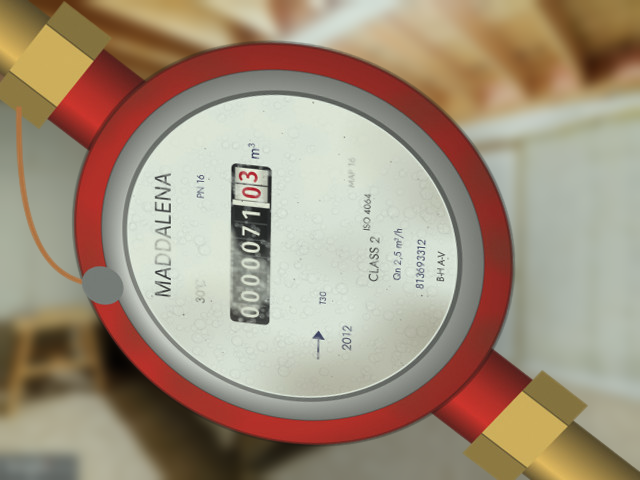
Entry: 71.03 (m³)
